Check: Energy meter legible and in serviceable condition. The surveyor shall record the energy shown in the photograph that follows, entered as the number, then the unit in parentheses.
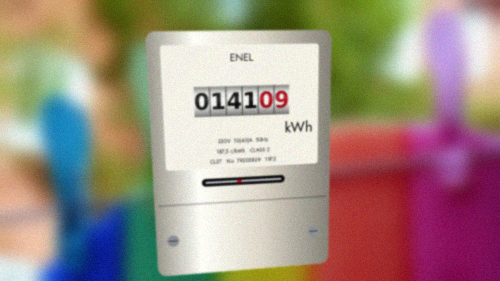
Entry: 141.09 (kWh)
